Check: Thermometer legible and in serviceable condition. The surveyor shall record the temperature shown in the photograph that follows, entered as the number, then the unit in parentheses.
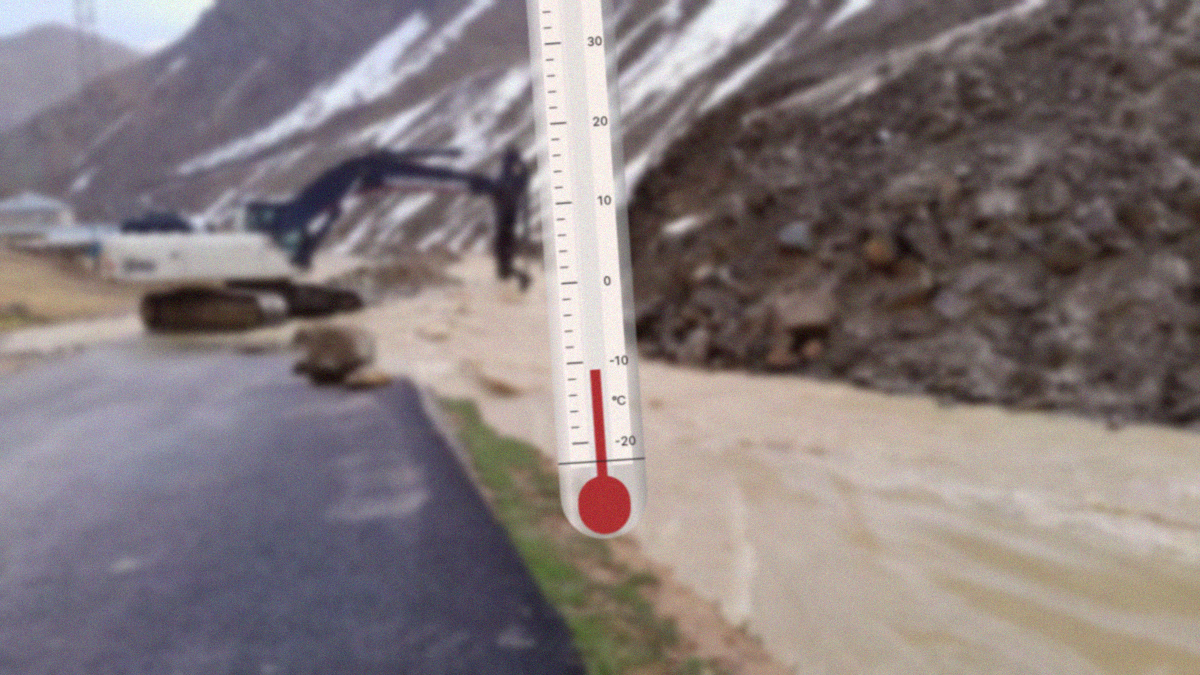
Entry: -11 (°C)
